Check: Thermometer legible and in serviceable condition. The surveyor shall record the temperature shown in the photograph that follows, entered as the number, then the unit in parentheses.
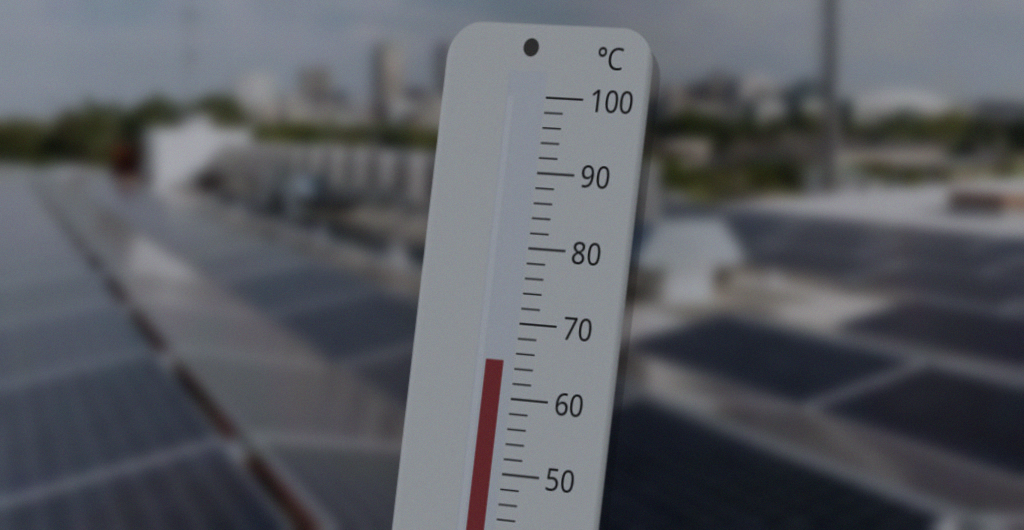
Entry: 65 (°C)
